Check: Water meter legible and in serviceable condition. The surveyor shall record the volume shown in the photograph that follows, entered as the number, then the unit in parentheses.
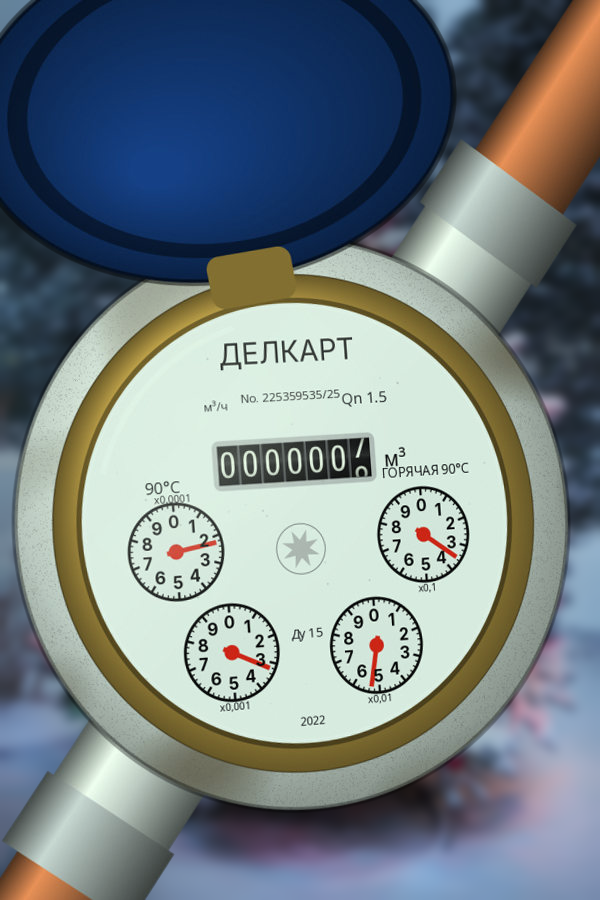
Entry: 7.3532 (m³)
